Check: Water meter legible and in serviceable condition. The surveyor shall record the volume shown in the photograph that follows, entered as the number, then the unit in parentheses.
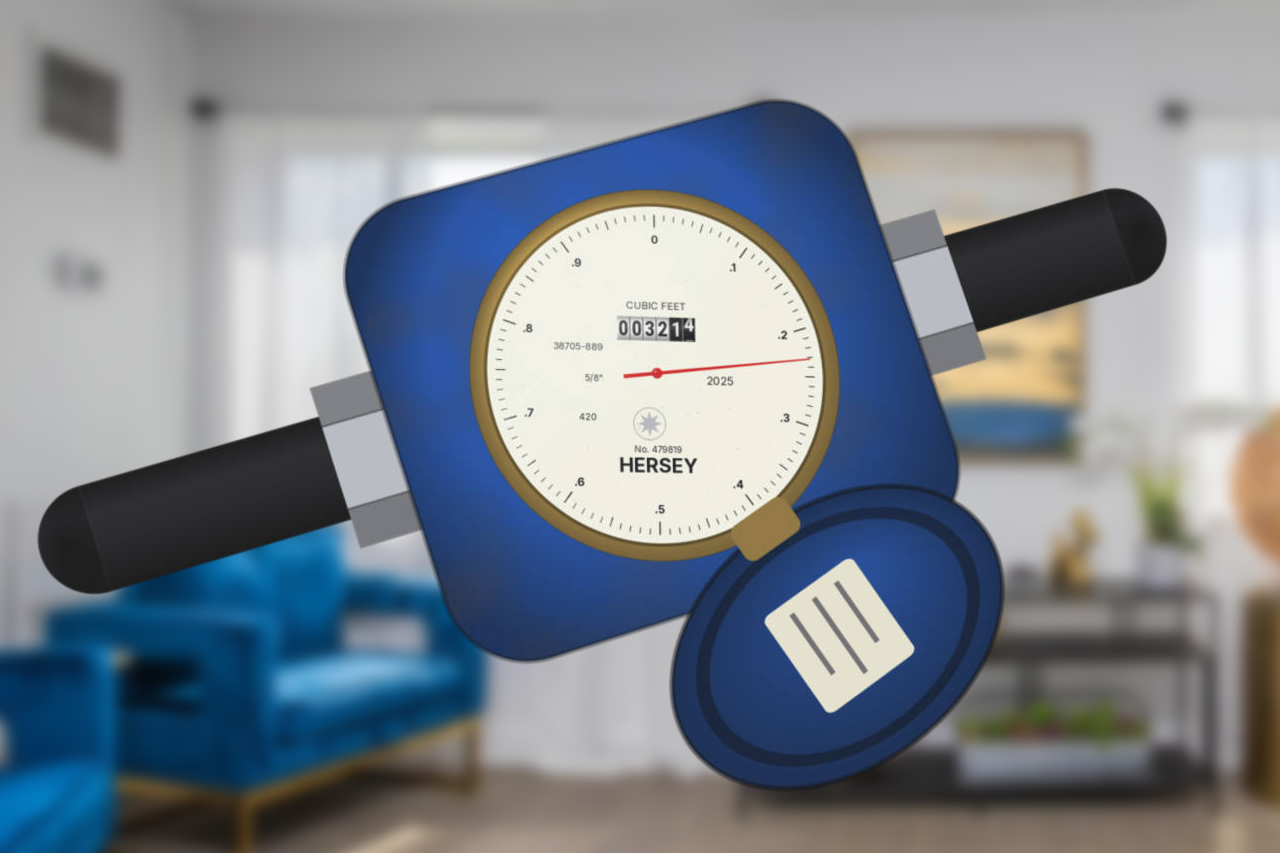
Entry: 3214.23 (ft³)
